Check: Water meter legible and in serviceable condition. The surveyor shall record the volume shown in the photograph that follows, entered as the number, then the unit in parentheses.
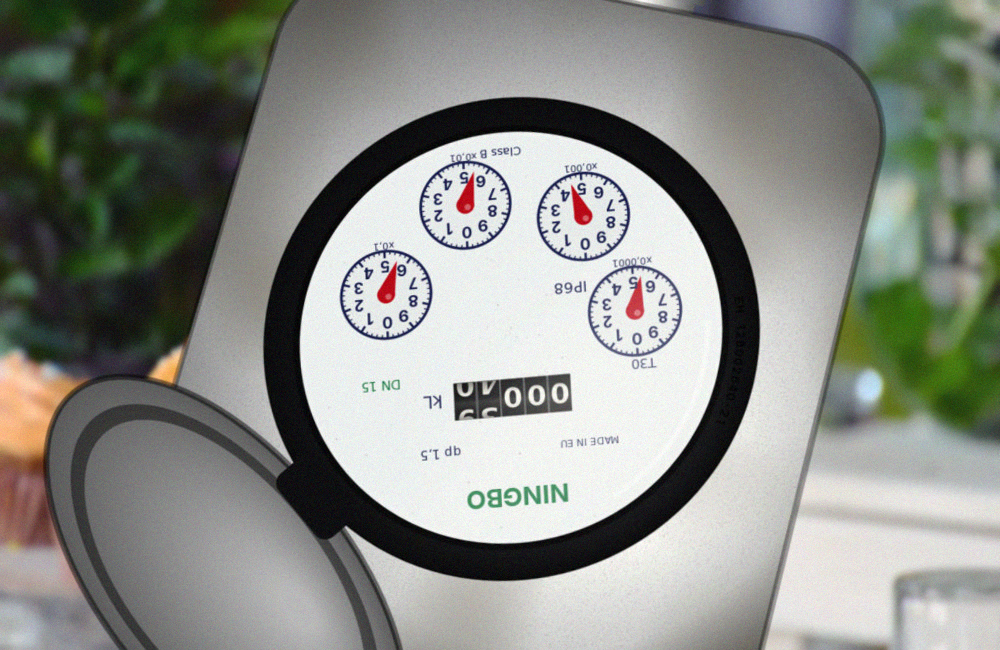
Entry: 39.5545 (kL)
